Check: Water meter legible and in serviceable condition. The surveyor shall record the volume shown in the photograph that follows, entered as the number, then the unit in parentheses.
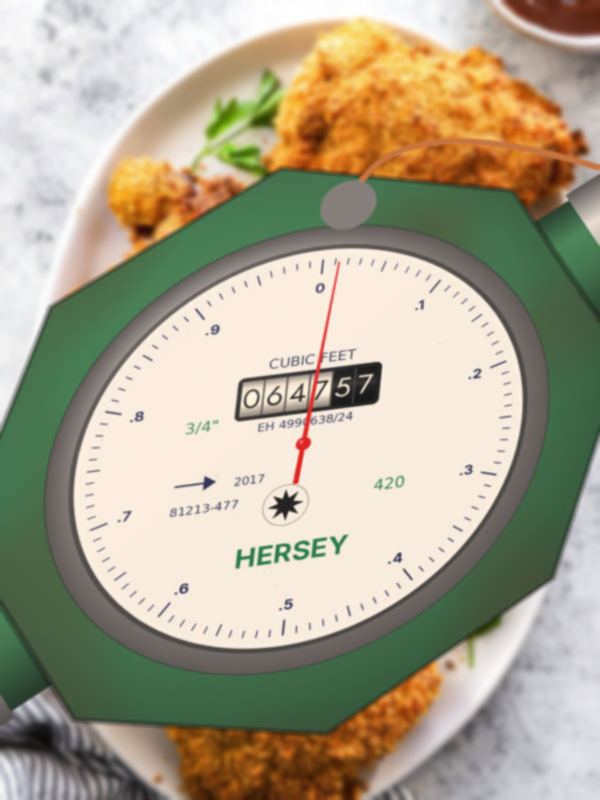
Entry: 64757.01 (ft³)
